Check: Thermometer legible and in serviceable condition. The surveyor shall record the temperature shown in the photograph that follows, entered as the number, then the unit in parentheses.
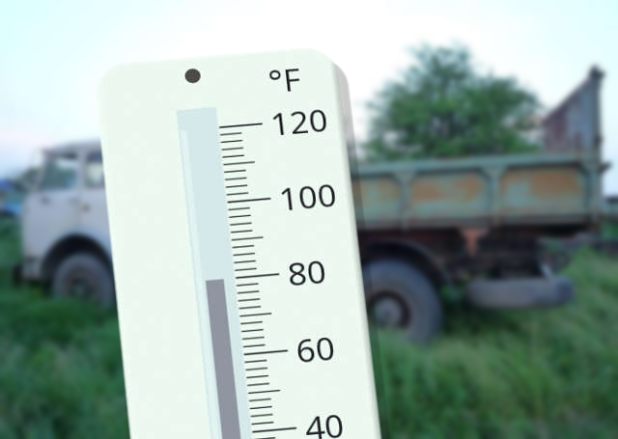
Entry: 80 (°F)
